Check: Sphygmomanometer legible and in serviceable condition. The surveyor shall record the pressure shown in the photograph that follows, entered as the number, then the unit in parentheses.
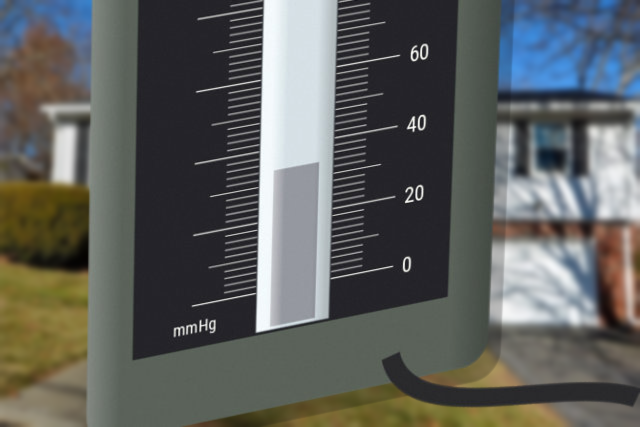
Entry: 34 (mmHg)
